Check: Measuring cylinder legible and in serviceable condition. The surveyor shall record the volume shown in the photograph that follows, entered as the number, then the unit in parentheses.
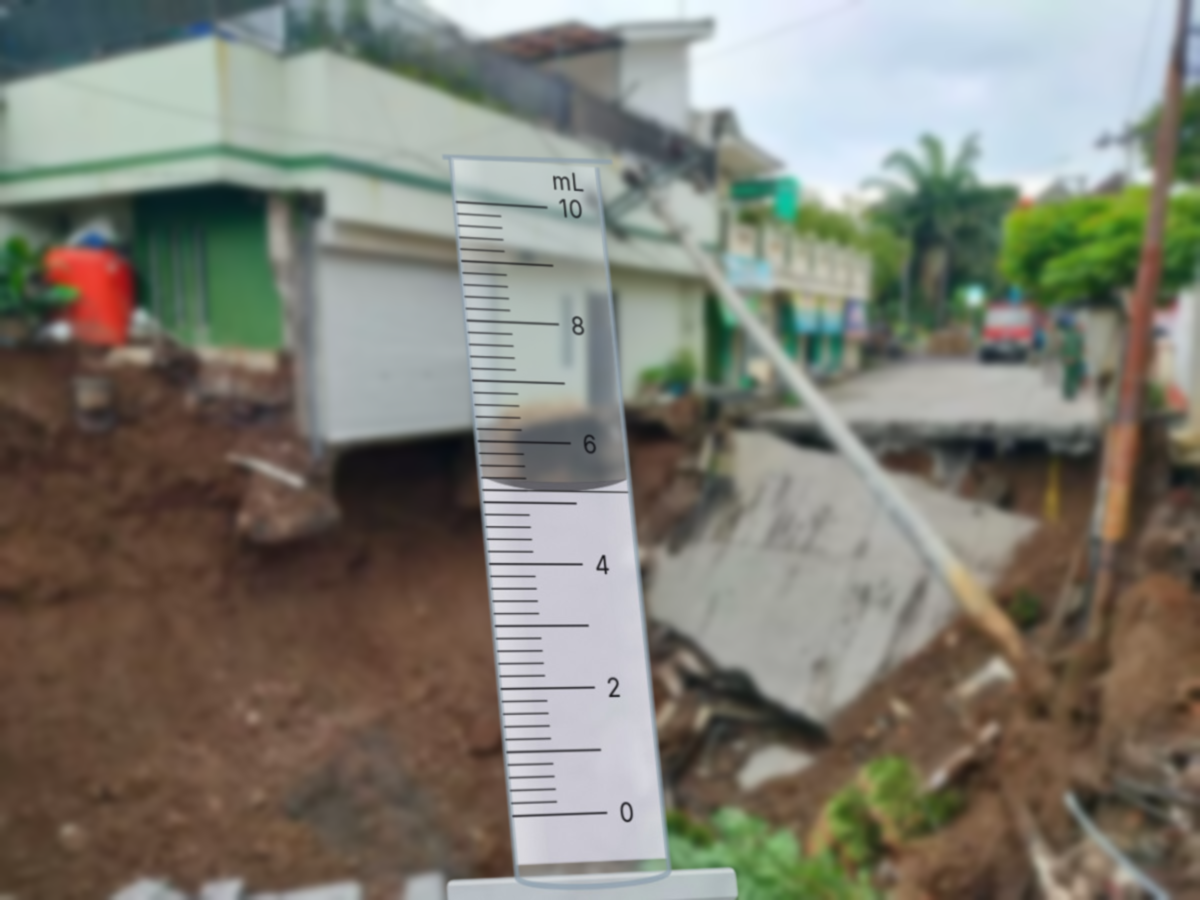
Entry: 5.2 (mL)
